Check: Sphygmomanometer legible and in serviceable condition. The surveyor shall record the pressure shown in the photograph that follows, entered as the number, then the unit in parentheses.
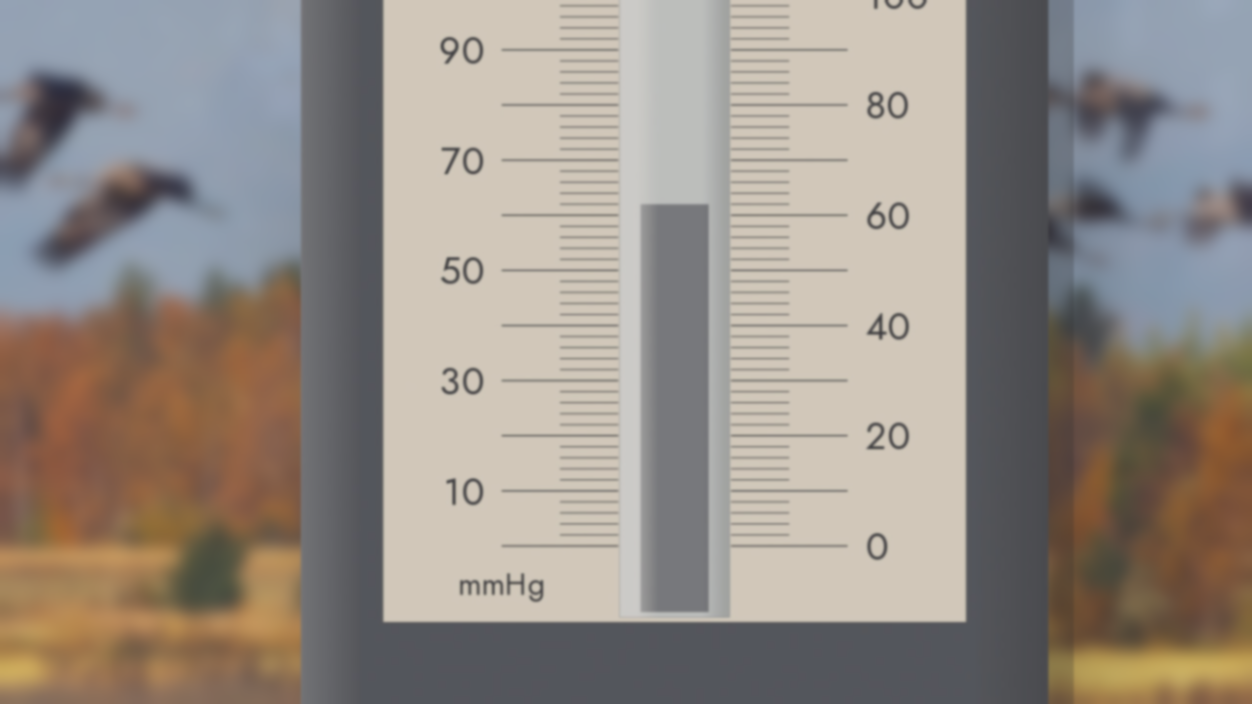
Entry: 62 (mmHg)
